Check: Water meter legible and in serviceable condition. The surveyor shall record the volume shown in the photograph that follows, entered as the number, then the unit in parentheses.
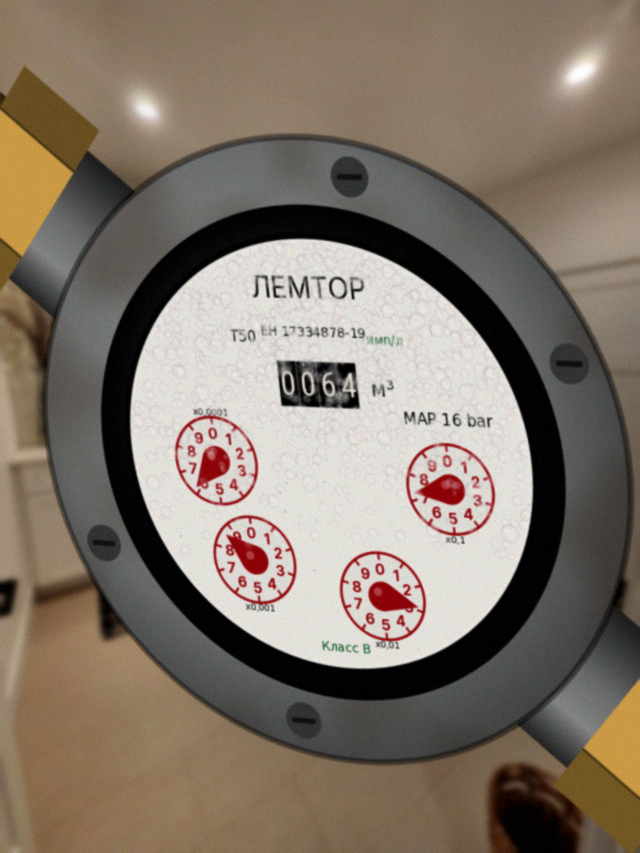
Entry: 64.7286 (m³)
